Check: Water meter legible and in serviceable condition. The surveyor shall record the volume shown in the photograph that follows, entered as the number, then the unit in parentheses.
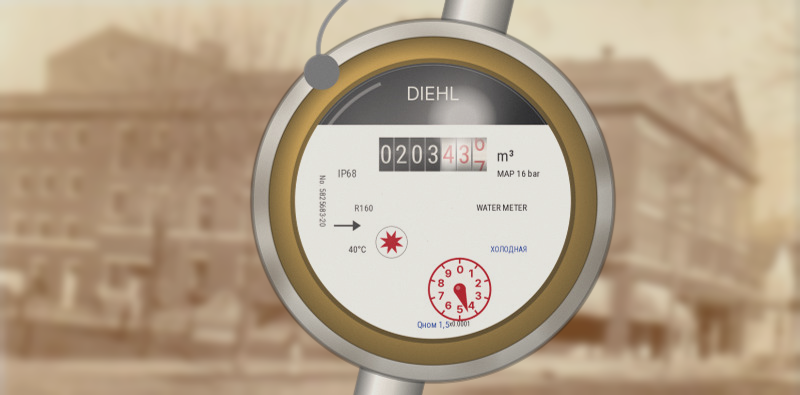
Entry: 203.4364 (m³)
